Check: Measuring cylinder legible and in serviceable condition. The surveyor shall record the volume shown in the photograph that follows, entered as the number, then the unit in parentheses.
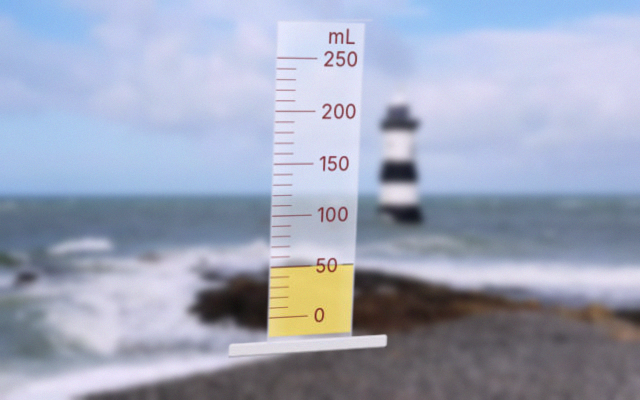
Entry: 50 (mL)
